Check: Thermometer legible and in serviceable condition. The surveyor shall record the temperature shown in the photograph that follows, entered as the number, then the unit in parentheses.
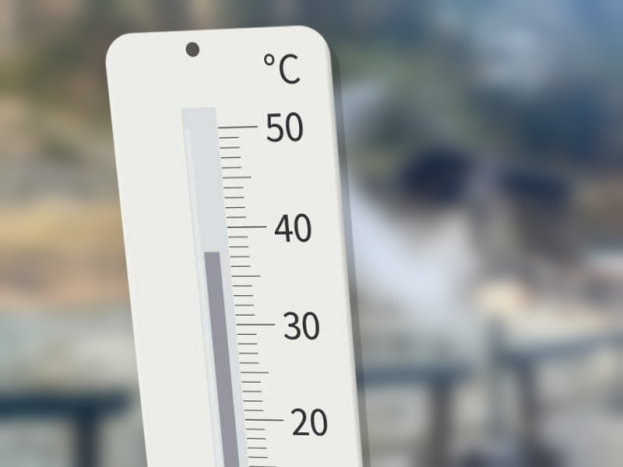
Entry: 37.5 (°C)
